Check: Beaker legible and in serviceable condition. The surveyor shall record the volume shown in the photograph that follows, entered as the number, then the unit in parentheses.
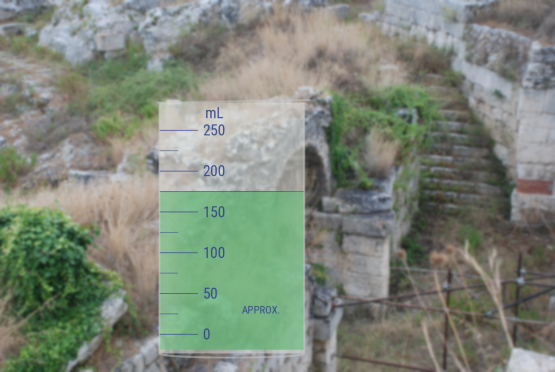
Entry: 175 (mL)
